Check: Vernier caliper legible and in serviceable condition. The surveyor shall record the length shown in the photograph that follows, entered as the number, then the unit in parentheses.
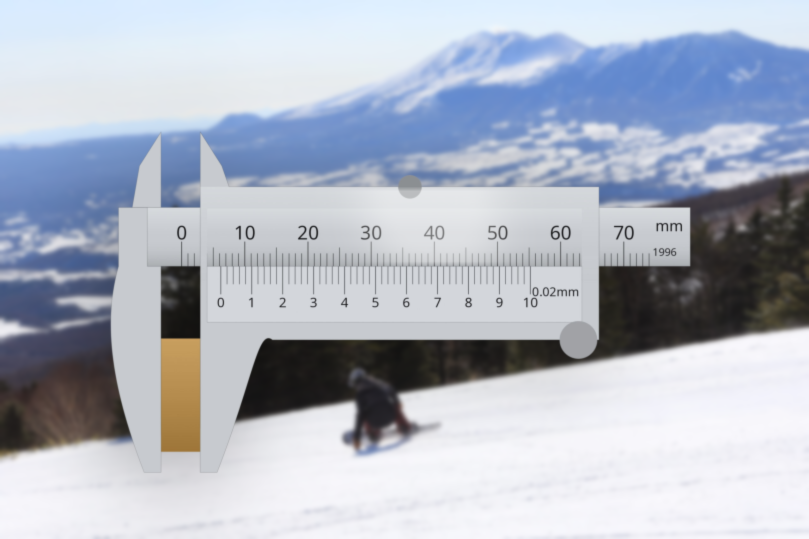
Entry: 6.2 (mm)
